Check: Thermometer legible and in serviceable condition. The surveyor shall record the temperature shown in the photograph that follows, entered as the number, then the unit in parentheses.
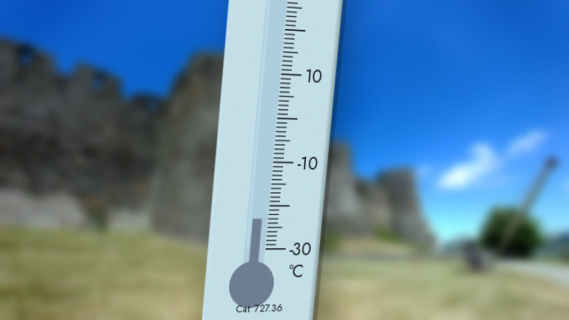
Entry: -23 (°C)
